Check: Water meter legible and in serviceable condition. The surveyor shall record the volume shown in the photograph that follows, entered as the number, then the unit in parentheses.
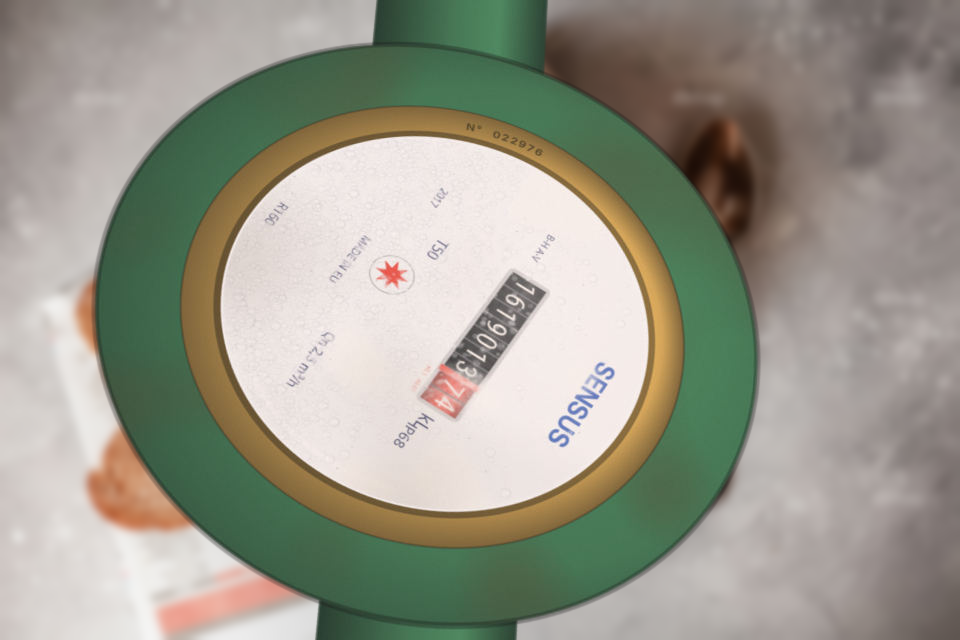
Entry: 1619013.74 (kL)
